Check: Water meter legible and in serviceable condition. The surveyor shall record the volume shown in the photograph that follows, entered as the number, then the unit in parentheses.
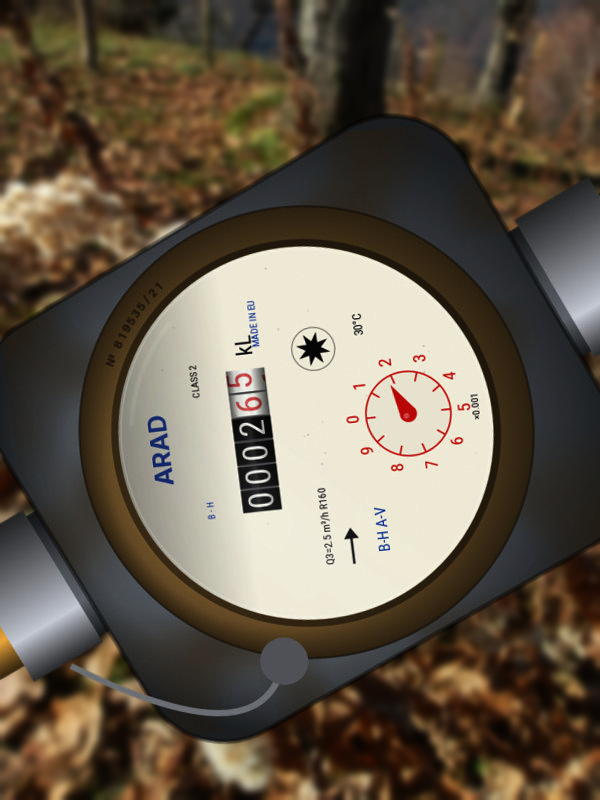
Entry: 2.651 (kL)
